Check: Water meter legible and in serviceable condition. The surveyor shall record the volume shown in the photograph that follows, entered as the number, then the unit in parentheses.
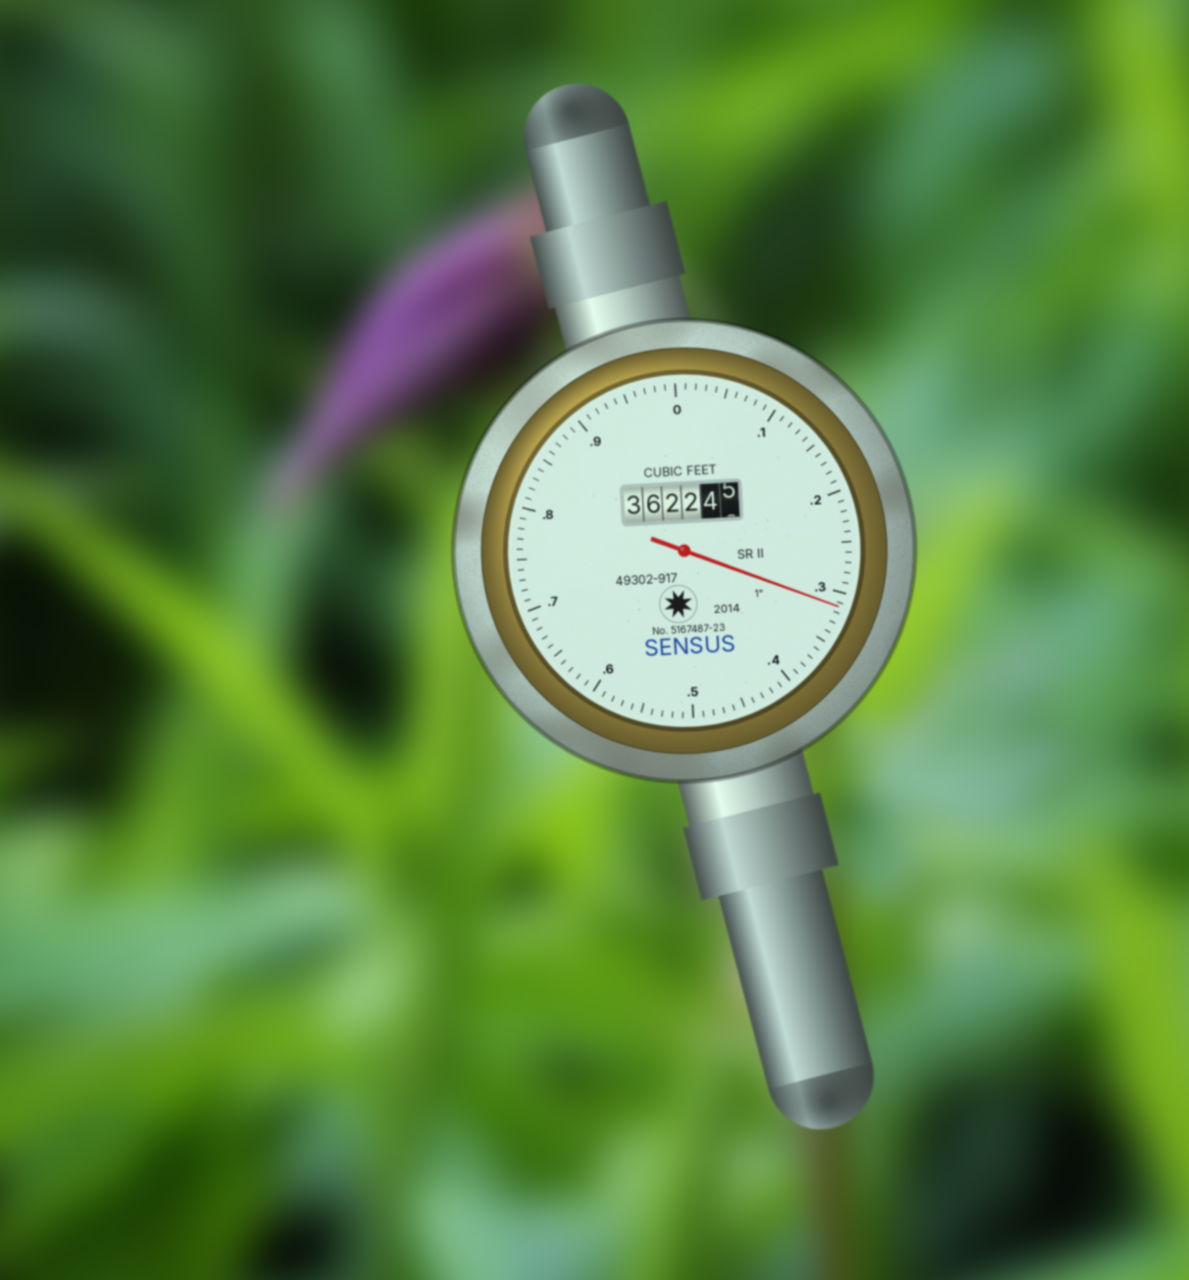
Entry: 362245.31 (ft³)
